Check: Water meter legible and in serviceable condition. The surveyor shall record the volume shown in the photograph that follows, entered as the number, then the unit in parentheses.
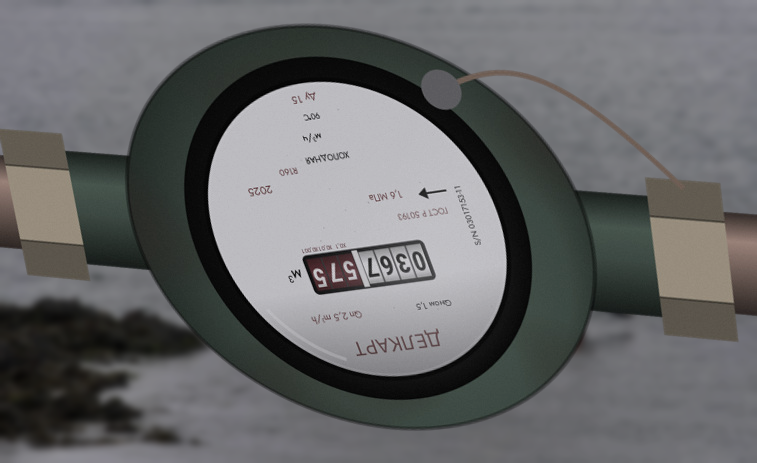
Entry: 367.575 (m³)
